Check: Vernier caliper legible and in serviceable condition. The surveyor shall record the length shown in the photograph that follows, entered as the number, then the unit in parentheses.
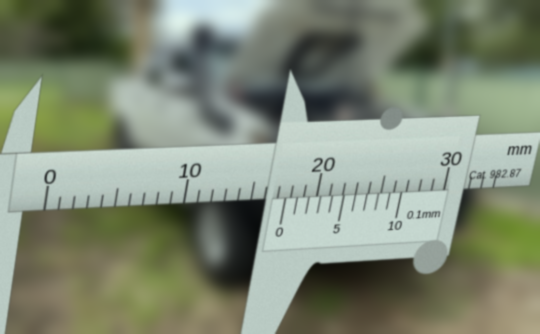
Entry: 17.6 (mm)
